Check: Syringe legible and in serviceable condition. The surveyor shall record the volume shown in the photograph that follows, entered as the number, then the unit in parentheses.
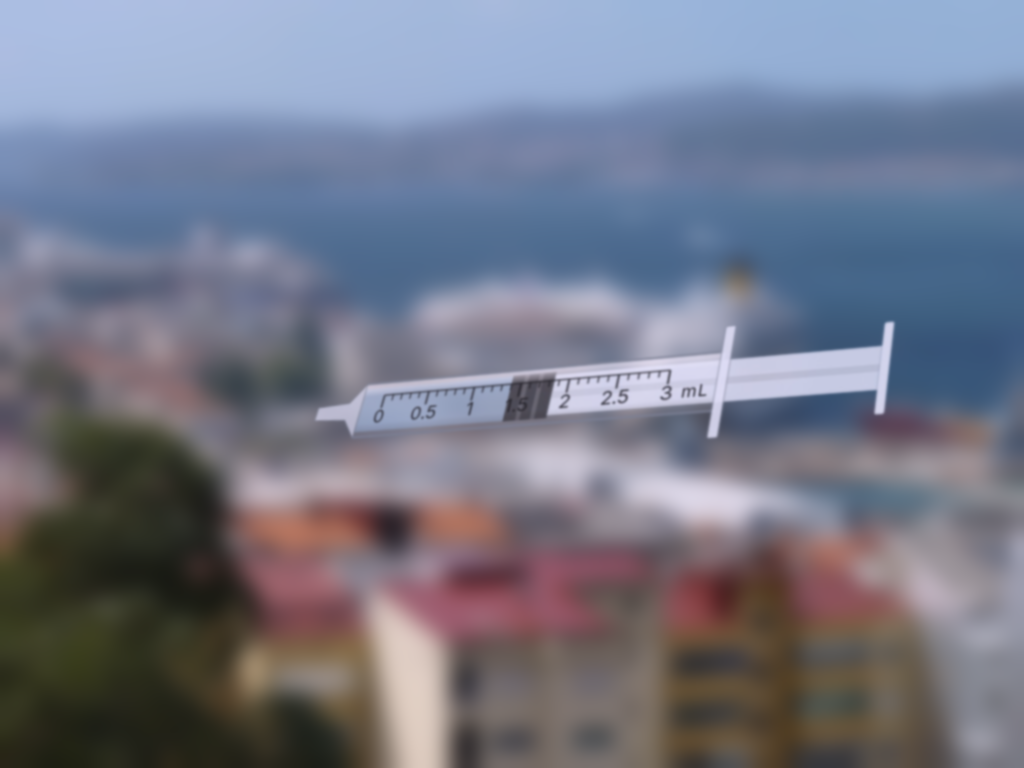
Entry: 1.4 (mL)
